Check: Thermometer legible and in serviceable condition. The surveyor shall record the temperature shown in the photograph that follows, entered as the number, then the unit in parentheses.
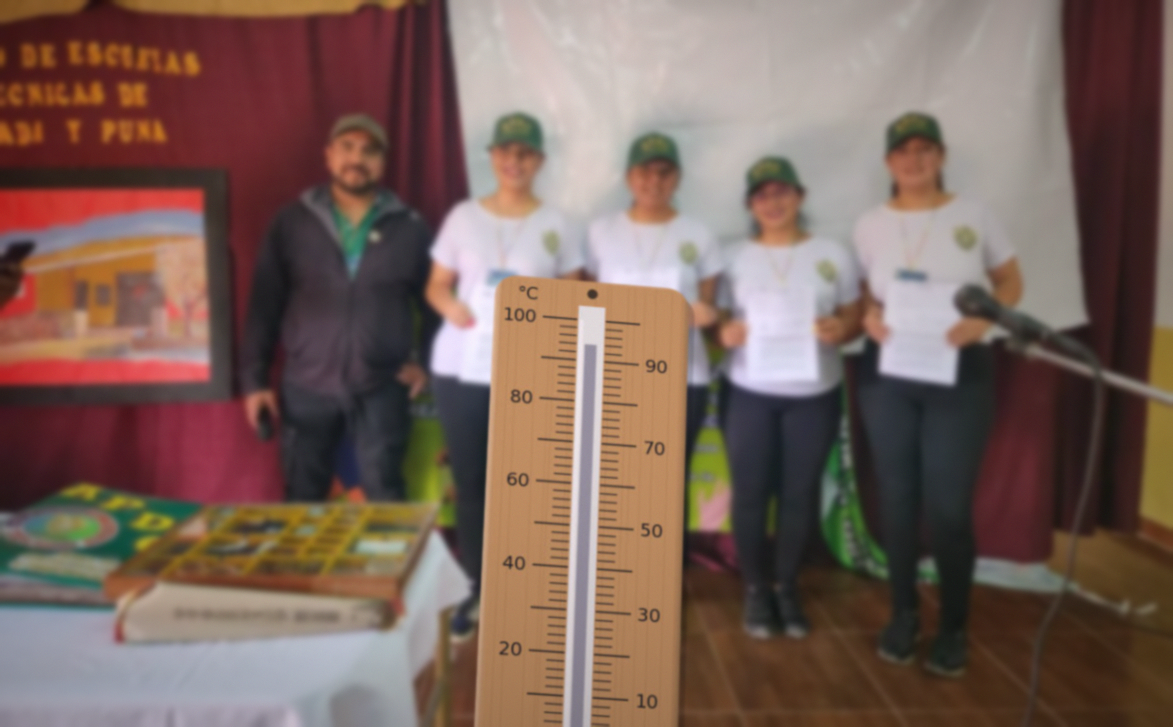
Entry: 94 (°C)
